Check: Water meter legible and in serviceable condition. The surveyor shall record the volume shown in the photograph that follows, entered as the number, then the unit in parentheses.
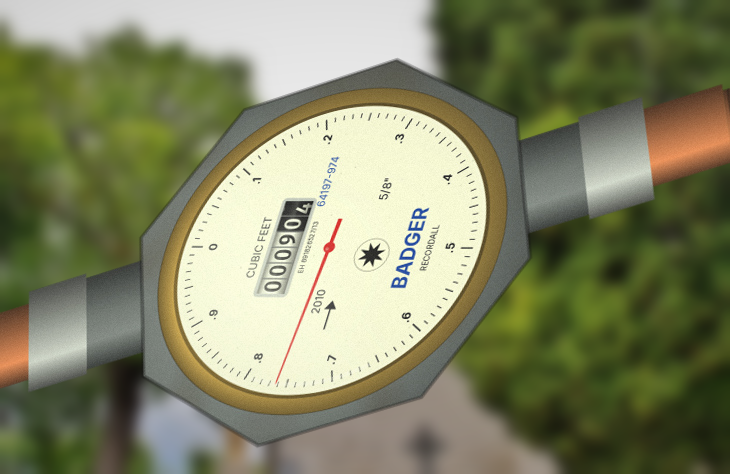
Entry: 903.76 (ft³)
